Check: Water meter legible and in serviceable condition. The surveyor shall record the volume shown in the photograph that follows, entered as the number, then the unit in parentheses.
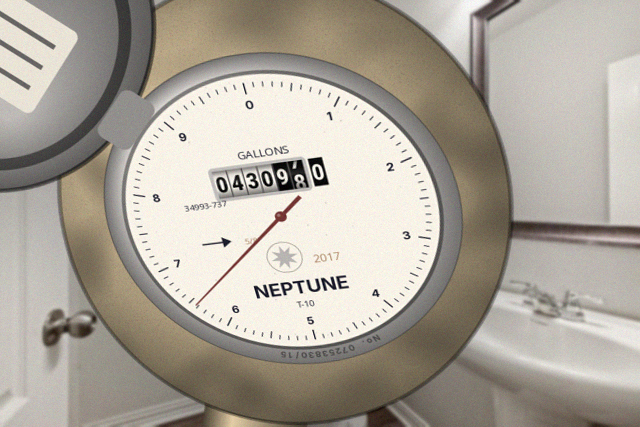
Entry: 430976.4 (gal)
